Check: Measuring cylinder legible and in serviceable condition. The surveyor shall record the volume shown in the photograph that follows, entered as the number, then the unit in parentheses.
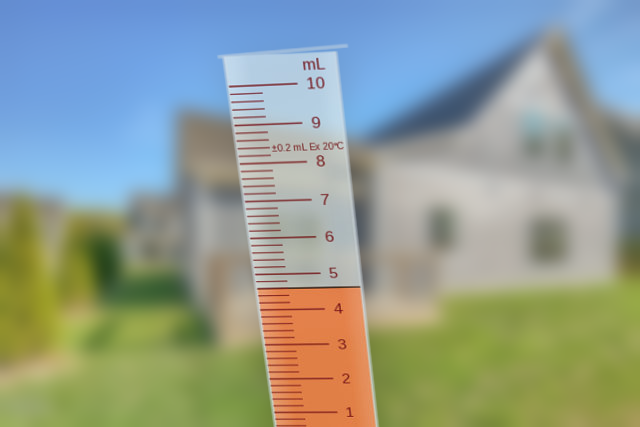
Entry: 4.6 (mL)
